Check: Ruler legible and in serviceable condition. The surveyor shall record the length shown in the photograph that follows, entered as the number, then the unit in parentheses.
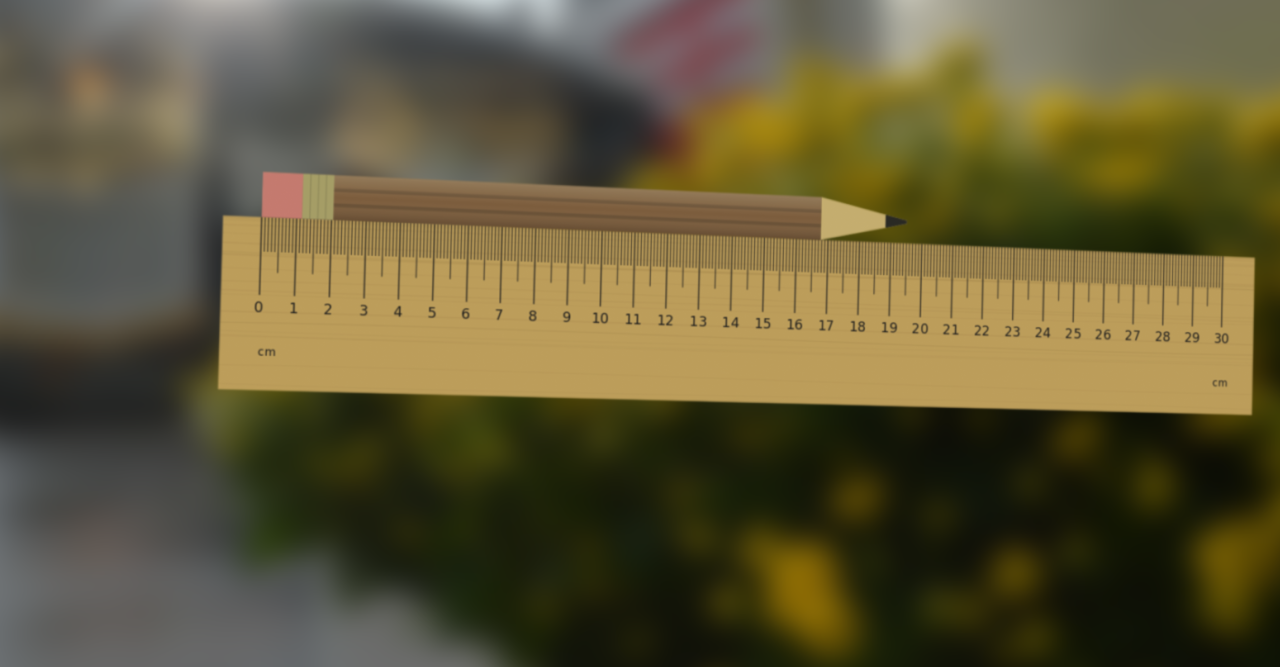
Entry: 19.5 (cm)
